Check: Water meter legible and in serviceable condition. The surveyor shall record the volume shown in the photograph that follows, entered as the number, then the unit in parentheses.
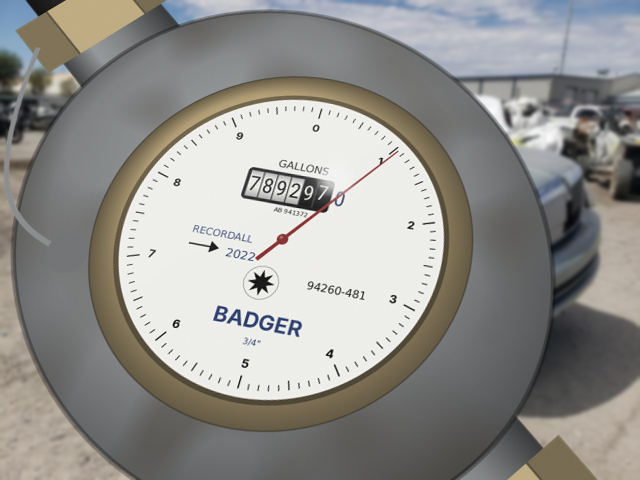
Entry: 7892971.0 (gal)
